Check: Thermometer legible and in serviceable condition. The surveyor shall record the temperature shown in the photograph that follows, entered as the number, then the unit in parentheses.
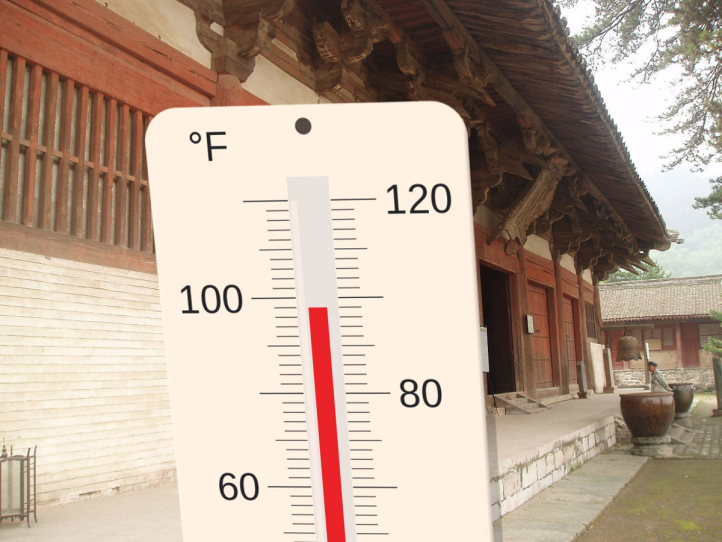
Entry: 98 (°F)
